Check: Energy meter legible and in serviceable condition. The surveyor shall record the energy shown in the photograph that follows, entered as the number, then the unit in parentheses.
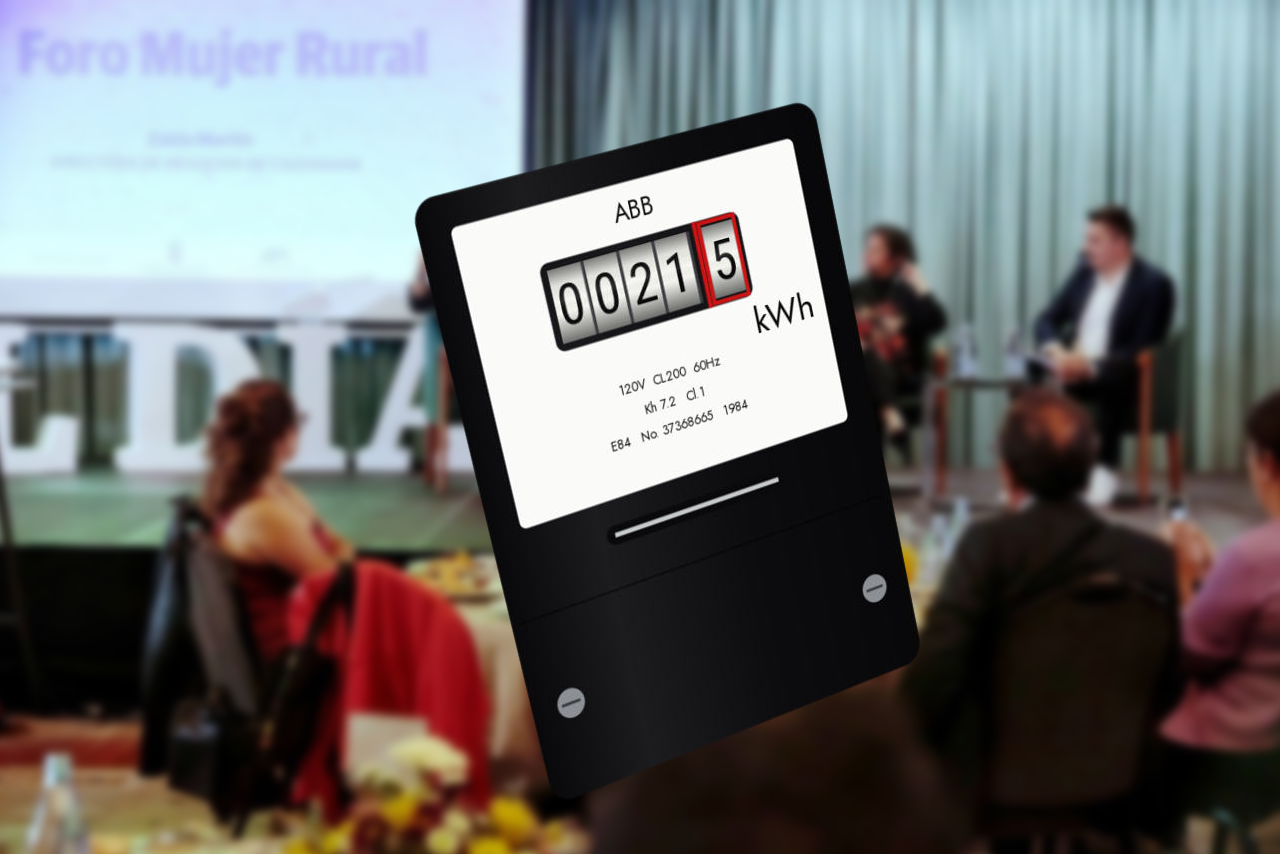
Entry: 21.5 (kWh)
